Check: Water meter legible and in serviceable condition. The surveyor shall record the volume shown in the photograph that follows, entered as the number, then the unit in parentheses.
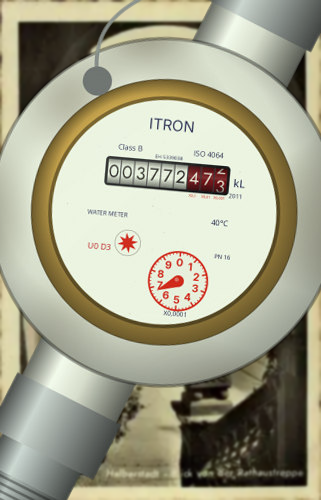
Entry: 3772.4726 (kL)
